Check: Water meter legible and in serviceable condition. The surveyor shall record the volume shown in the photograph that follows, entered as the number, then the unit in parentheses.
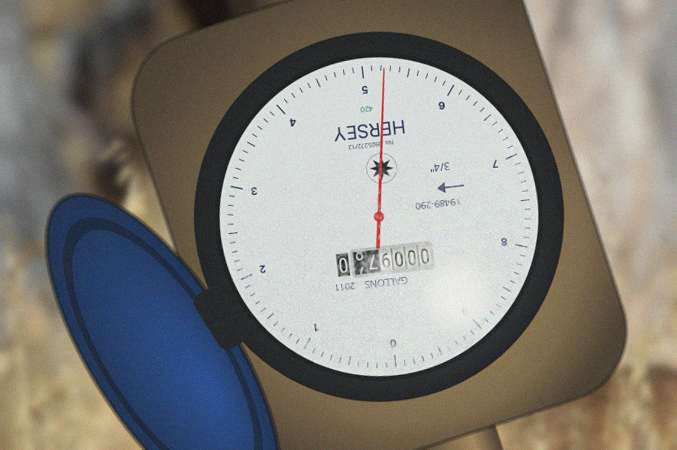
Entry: 9775.2 (gal)
